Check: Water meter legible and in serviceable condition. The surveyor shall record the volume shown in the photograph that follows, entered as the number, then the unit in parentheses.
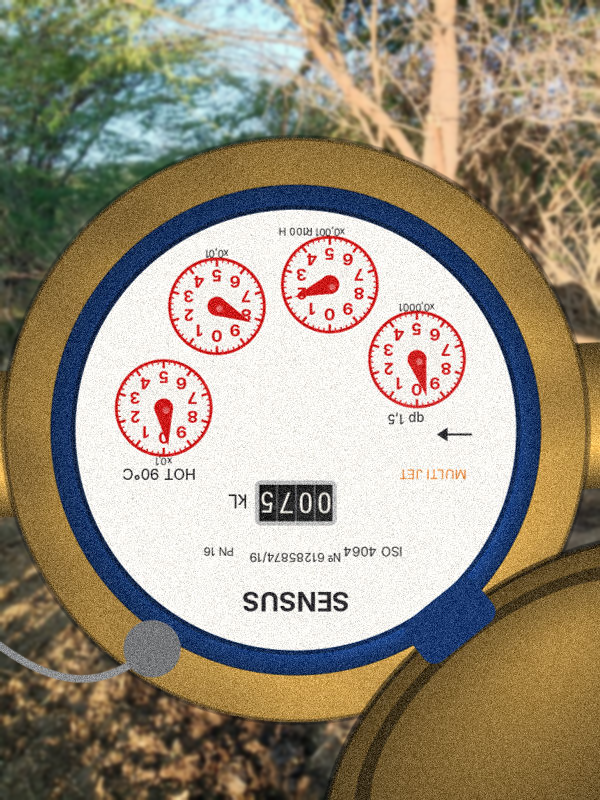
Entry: 74.9819 (kL)
